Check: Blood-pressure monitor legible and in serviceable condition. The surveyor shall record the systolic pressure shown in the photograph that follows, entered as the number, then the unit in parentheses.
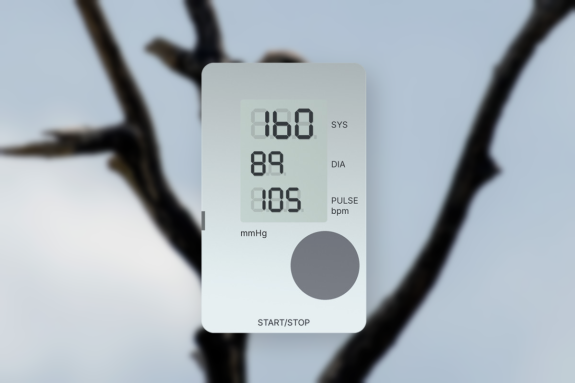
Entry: 160 (mmHg)
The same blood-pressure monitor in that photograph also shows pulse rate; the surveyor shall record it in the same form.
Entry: 105 (bpm)
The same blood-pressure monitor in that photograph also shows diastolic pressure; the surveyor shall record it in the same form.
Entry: 89 (mmHg)
